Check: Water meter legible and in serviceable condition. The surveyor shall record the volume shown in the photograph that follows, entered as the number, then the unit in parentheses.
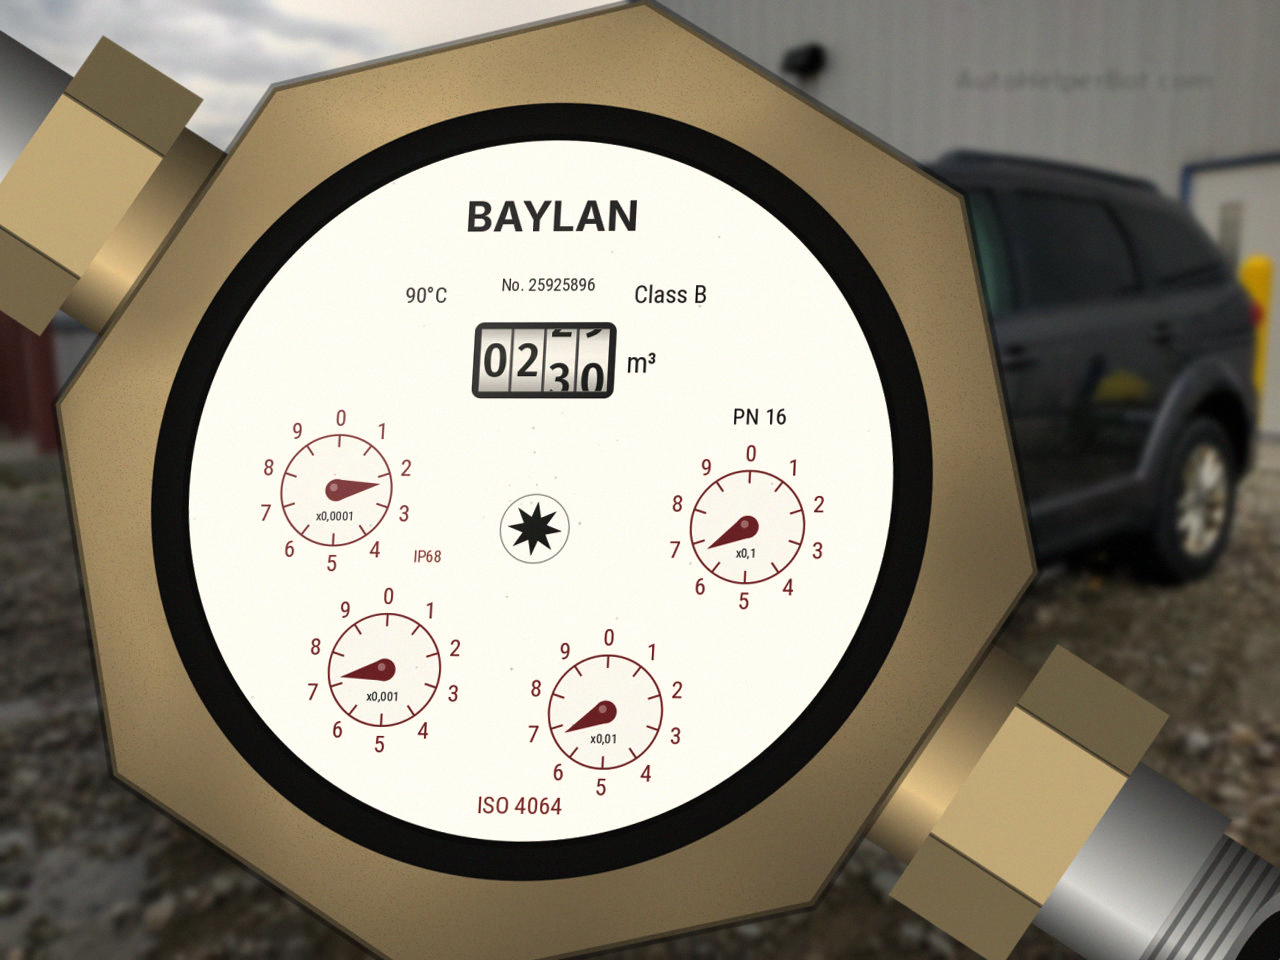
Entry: 229.6672 (m³)
